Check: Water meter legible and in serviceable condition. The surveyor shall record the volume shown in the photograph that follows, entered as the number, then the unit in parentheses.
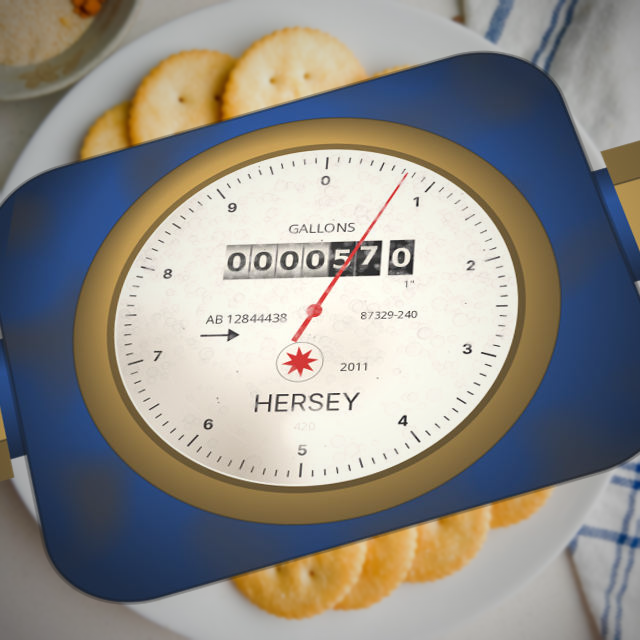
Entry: 570.7 (gal)
